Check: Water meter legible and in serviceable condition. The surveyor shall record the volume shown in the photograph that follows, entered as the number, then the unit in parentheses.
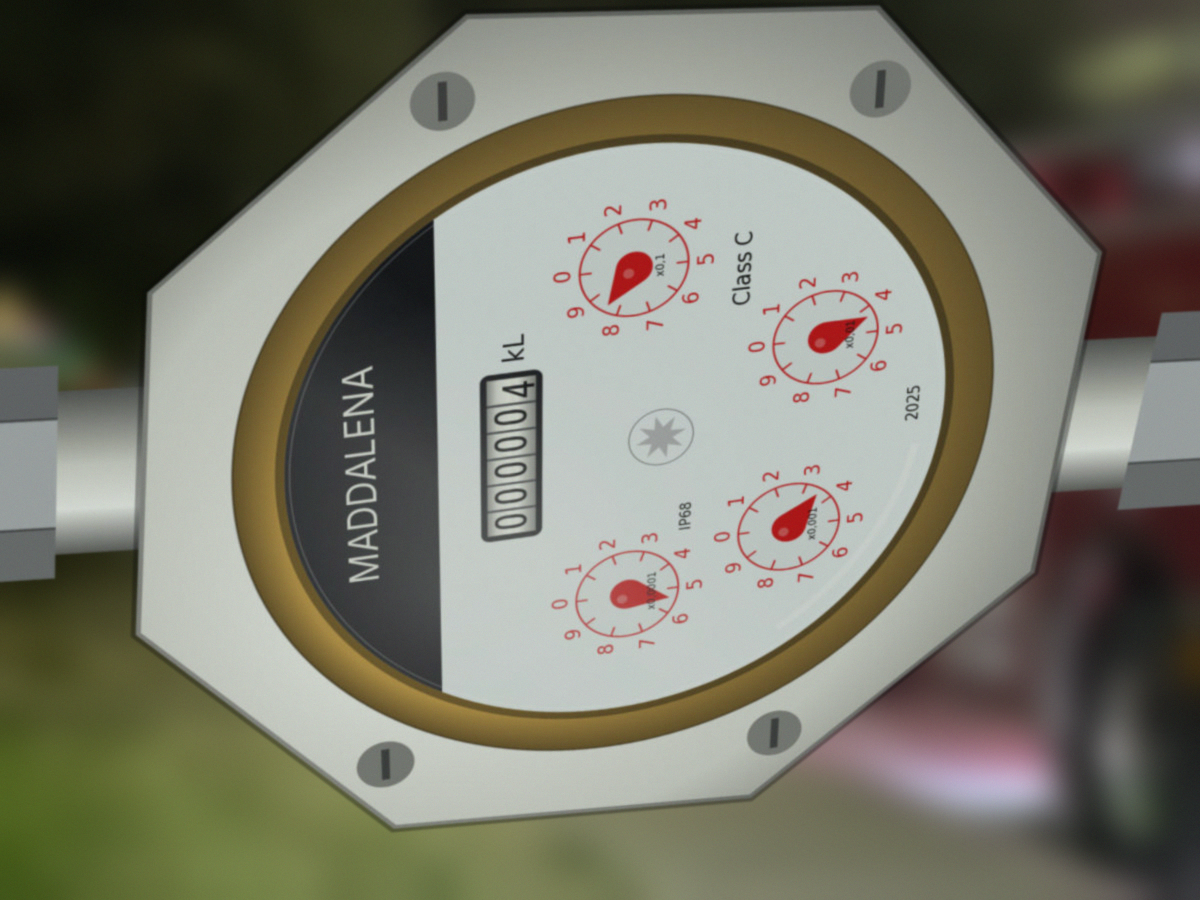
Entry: 3.8435 (kL)
